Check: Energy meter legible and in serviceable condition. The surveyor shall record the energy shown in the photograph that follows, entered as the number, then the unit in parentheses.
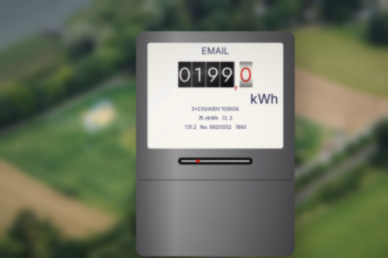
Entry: 199.0 (kWh)
